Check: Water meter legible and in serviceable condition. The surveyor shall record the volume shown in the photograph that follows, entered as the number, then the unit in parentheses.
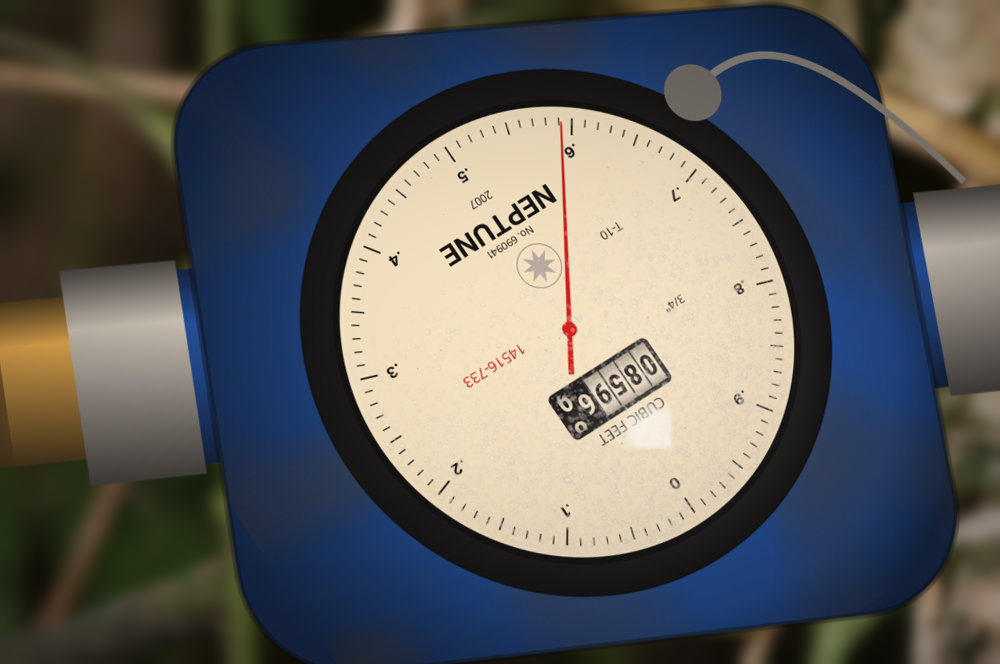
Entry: 85968.59 (ft³)
